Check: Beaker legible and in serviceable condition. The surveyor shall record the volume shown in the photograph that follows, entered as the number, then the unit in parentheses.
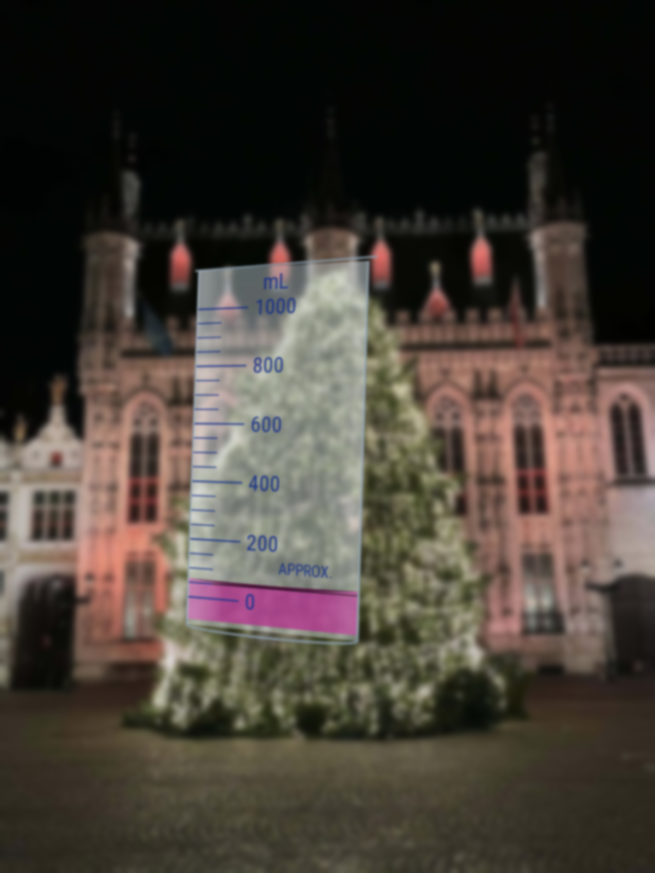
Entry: 50 (mL)
